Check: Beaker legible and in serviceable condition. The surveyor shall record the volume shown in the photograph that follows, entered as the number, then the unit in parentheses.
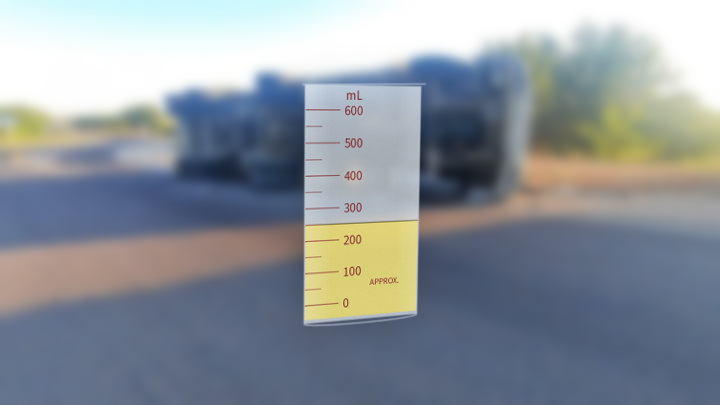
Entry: 250 (mL)
